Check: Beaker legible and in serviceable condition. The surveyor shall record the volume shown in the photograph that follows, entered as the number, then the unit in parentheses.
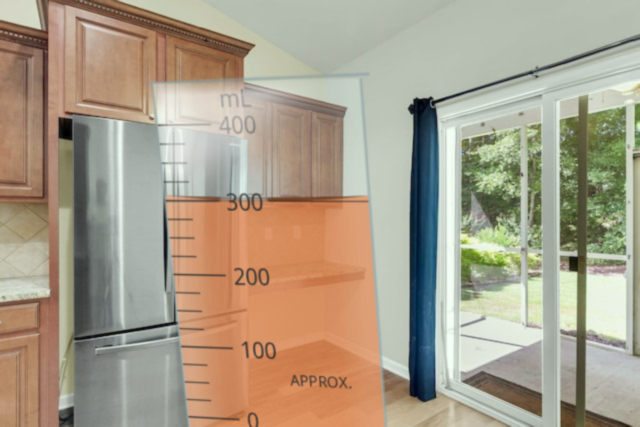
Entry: 300 (mL)
